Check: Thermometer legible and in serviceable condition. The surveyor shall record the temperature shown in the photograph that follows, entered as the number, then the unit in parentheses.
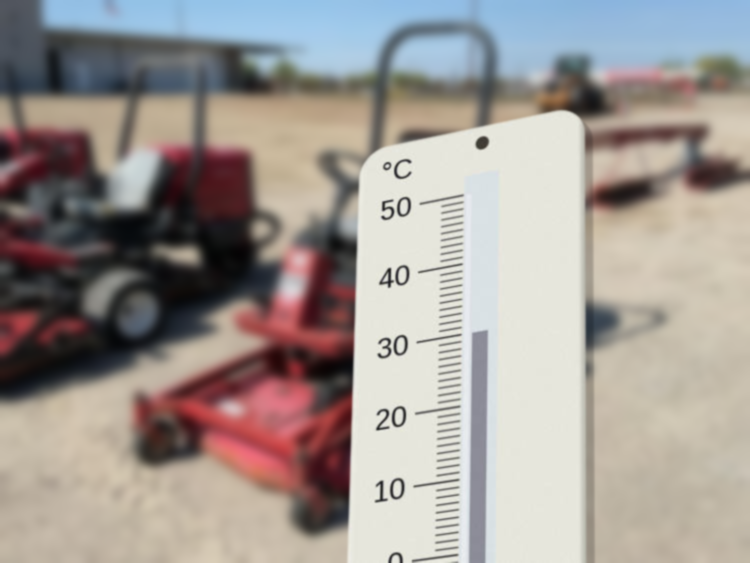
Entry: 30 (°C)
